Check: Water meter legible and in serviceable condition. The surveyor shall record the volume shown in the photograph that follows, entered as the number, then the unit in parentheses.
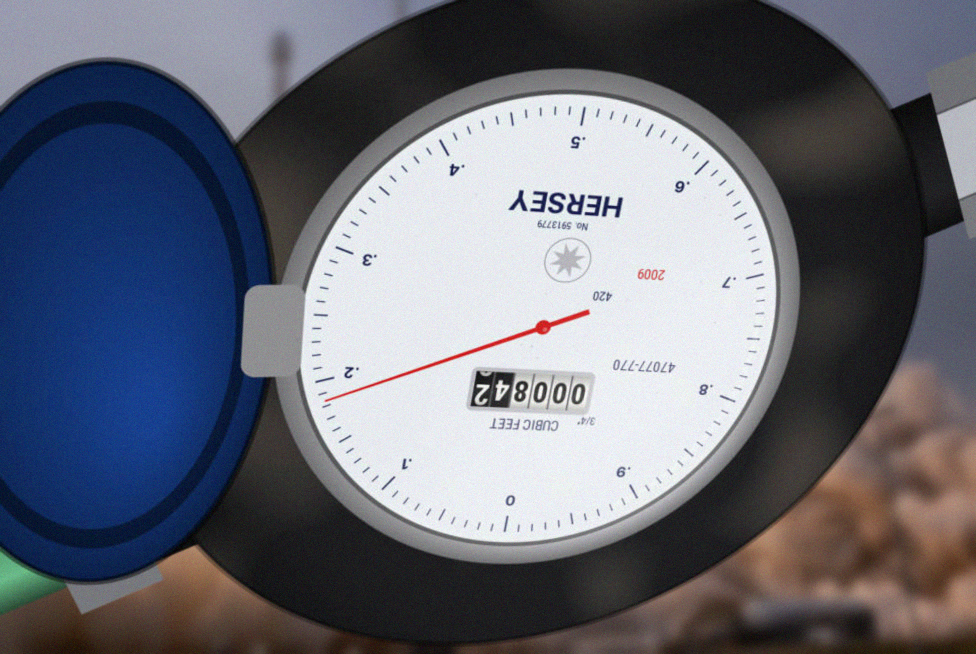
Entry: 842.18 (ft³)
